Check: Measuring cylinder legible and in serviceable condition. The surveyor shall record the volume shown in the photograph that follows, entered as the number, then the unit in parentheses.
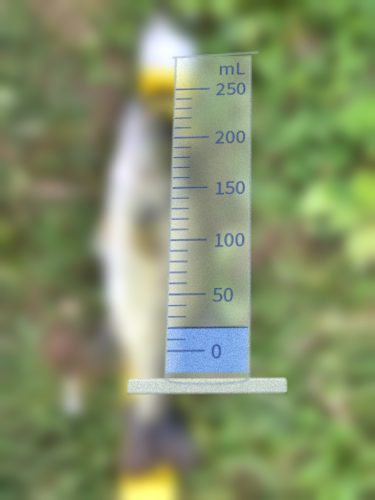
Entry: 20 (mL)
